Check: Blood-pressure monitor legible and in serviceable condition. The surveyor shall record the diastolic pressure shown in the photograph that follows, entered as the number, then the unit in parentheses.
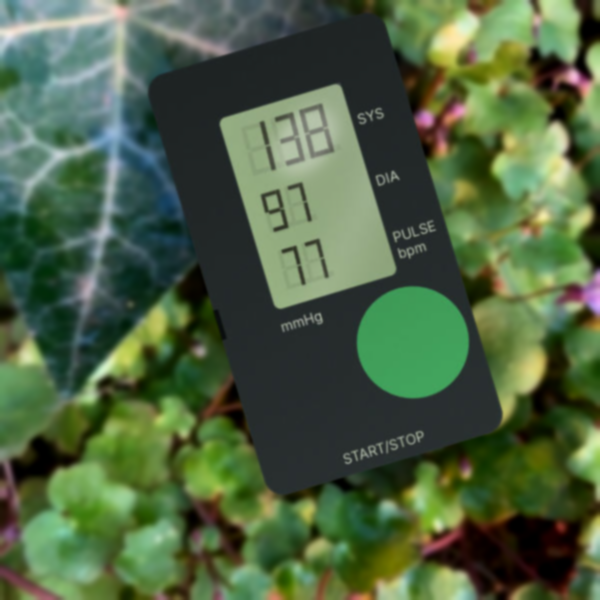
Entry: 97 (mmHg)
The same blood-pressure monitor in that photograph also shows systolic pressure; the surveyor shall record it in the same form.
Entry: 138 (mmHg)
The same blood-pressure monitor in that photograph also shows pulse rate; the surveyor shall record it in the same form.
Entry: 77 (bpm)
